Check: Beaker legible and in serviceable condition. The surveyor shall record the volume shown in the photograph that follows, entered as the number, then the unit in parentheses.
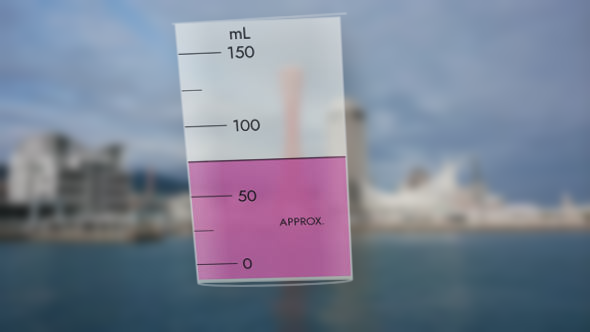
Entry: 75 (mL)
